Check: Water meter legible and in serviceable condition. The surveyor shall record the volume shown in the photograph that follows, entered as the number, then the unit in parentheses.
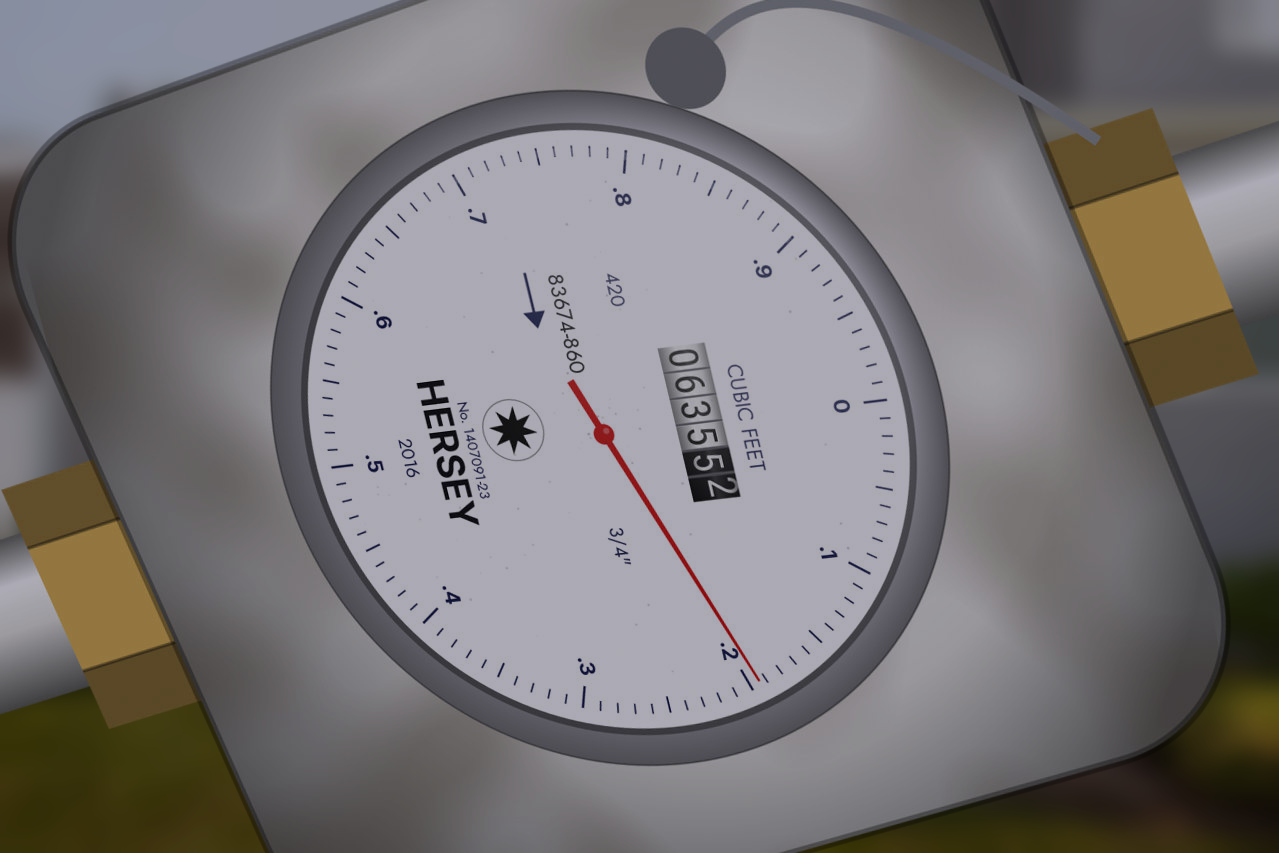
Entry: 63552.19 (ft³)
